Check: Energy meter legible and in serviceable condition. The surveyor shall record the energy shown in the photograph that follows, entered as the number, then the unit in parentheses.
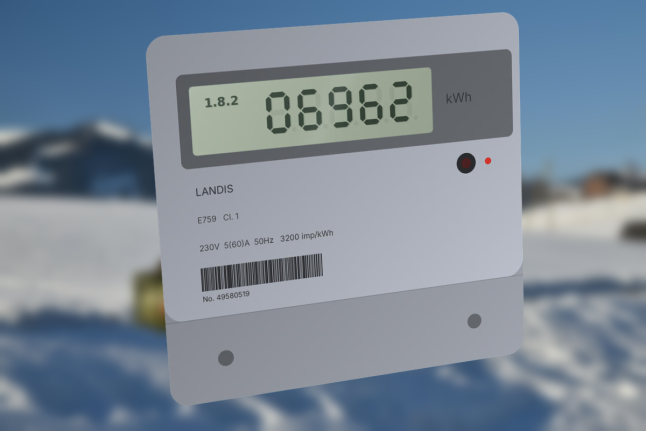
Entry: 6962 (kWh)
